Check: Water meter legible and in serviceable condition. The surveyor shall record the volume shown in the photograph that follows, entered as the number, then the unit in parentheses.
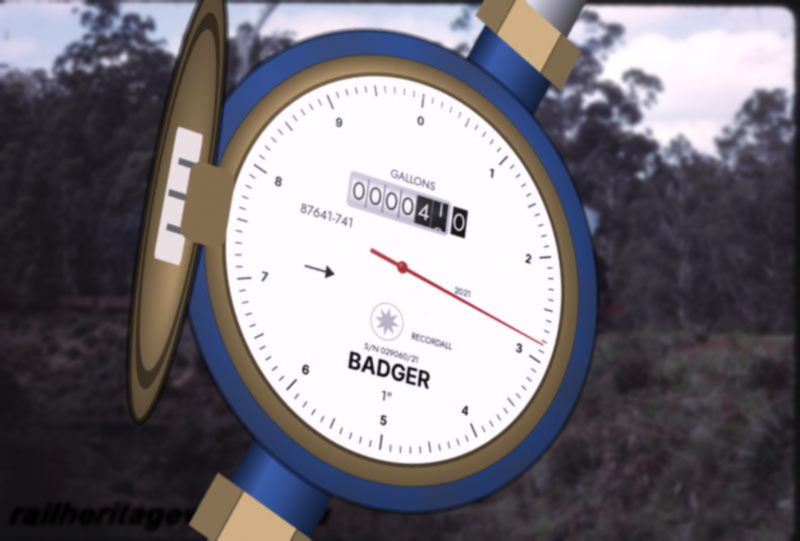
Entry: 412.8 (gal)
